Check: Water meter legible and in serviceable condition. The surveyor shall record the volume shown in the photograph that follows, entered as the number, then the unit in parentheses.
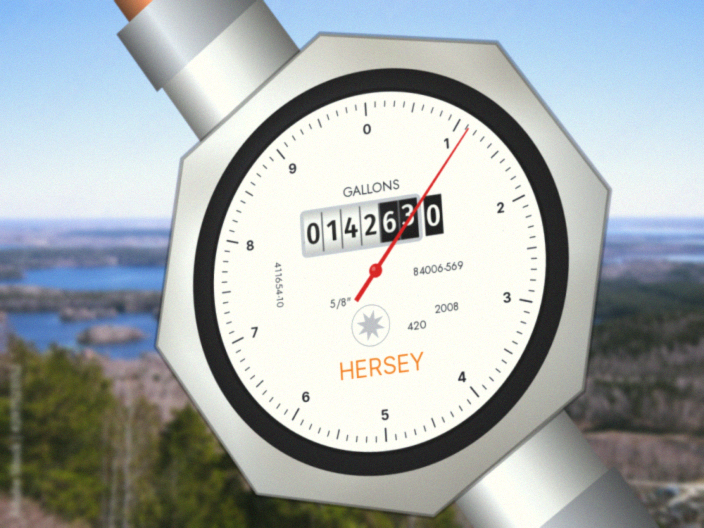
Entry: 142631.1 (gal)
